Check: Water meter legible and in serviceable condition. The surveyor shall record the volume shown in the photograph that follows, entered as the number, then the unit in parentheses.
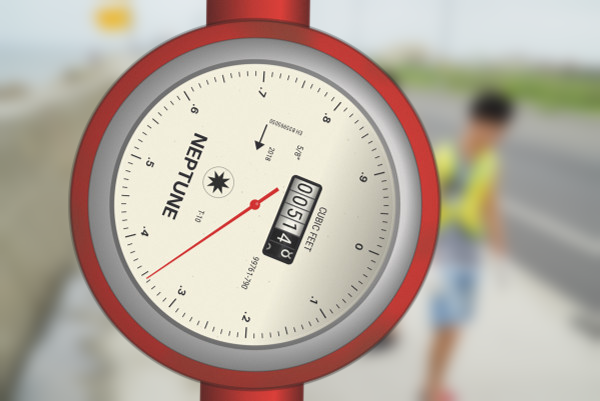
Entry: 5148.34 (ft³)
